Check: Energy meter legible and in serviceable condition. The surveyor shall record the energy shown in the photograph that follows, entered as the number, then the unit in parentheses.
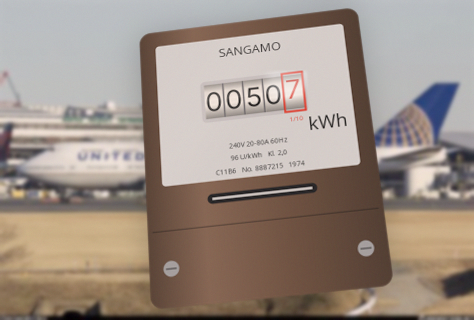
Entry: 50.7 (kWh)
